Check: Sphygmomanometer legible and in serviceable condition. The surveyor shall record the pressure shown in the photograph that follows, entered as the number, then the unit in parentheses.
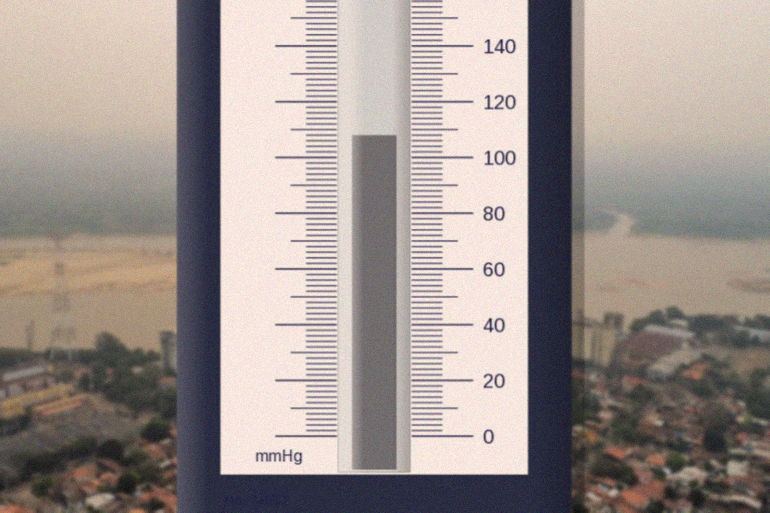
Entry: 108 (mmHg)
